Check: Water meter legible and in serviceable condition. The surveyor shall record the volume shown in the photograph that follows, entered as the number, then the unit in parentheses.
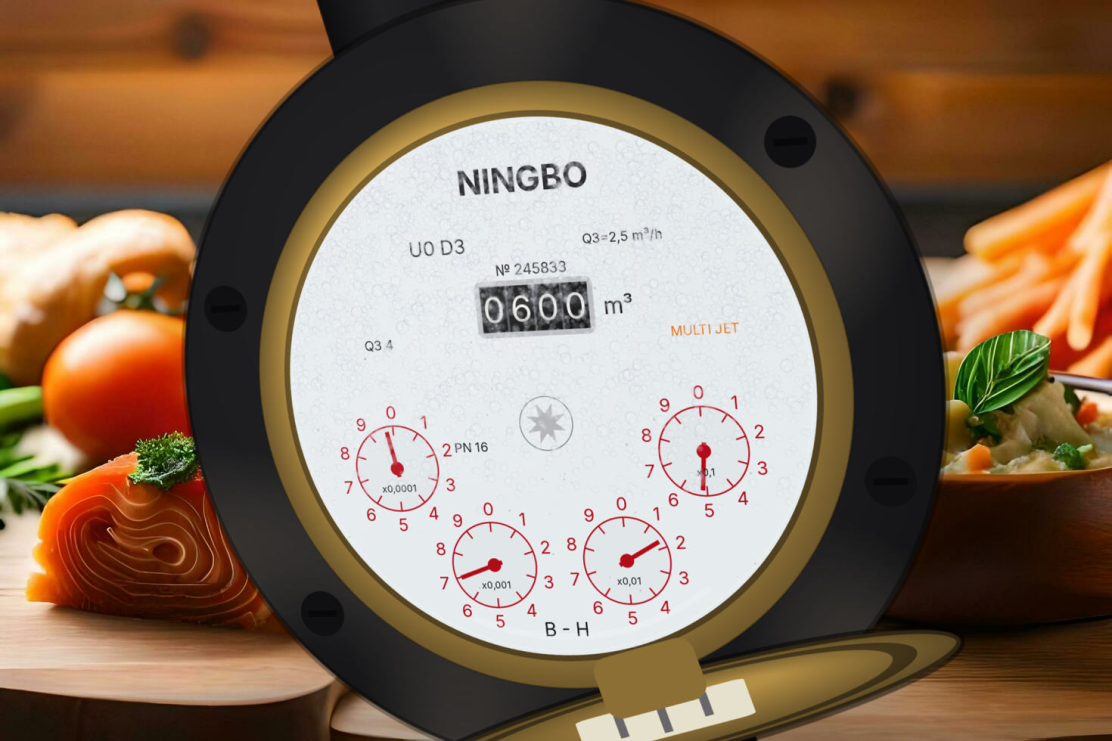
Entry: 600.5169 (m³)
